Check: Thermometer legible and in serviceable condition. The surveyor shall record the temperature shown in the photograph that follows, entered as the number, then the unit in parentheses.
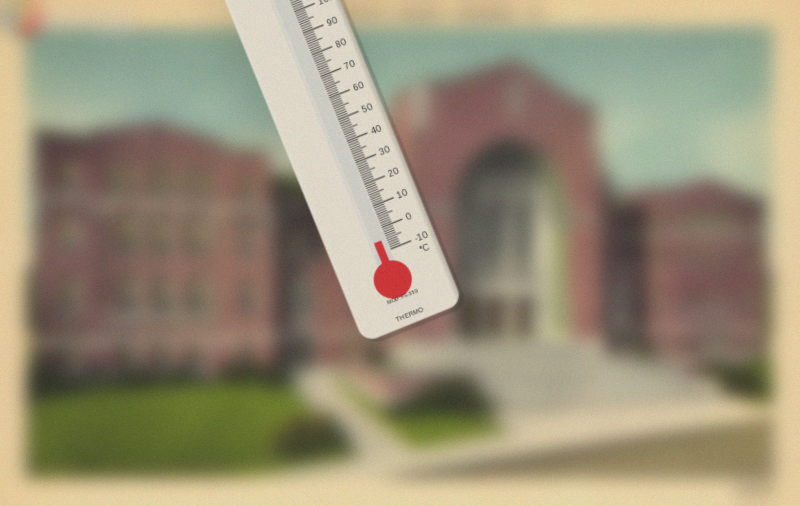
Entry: -5 (°C)
